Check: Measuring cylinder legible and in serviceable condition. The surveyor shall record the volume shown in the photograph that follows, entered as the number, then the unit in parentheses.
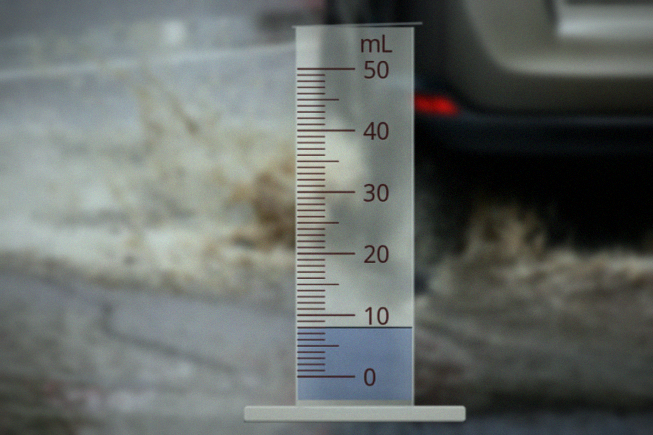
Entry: 8 (mL)
